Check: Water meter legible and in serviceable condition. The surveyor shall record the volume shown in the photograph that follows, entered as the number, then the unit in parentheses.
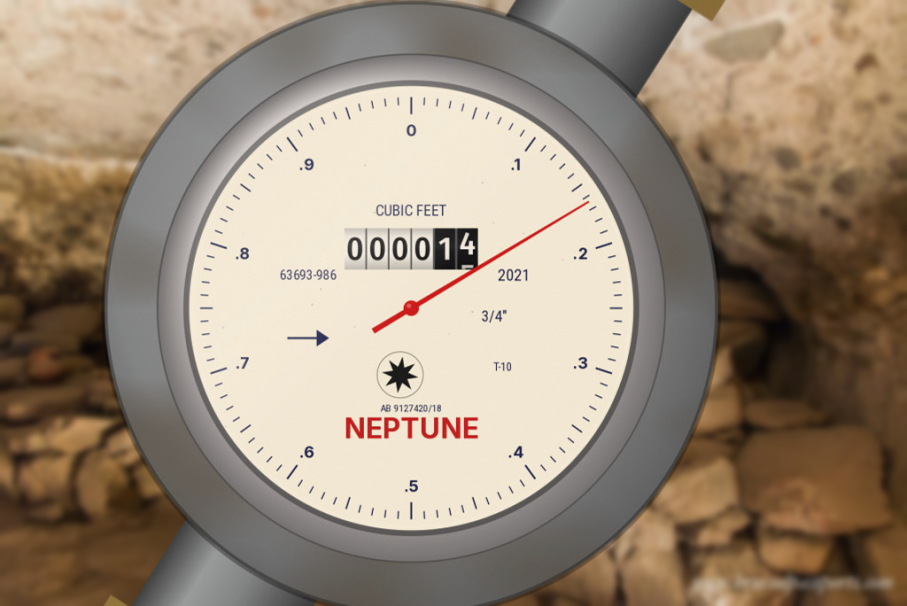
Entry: 14.16 (ft³)
